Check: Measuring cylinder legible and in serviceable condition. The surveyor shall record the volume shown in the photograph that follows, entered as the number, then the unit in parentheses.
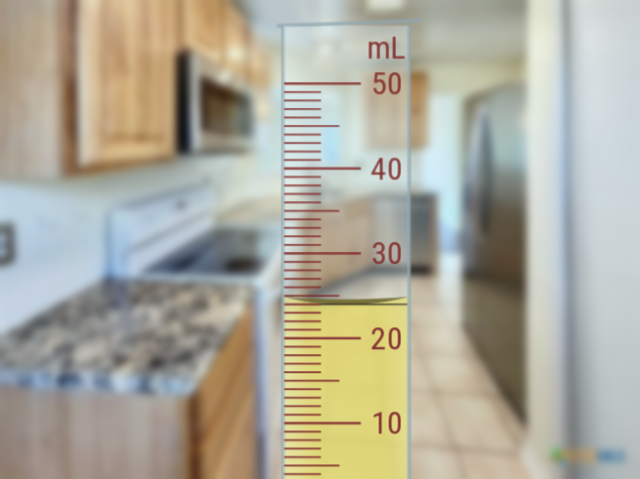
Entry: 24 (mL)
